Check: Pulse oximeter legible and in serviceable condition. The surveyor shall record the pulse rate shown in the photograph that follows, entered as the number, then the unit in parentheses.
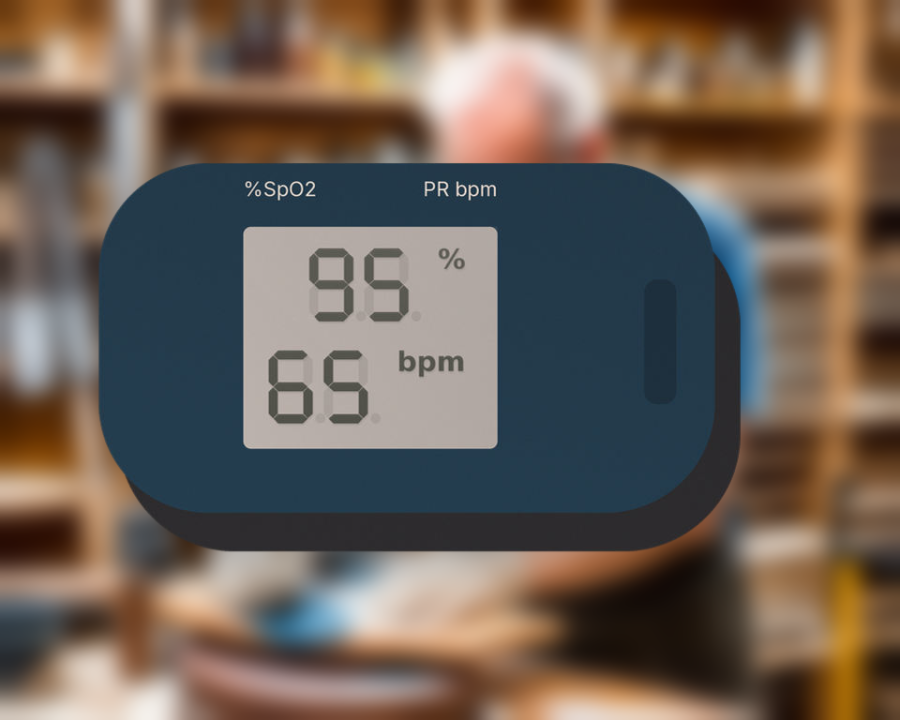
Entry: 65 (bpm)
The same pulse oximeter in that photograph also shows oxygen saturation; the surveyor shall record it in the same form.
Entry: 95 (%)
